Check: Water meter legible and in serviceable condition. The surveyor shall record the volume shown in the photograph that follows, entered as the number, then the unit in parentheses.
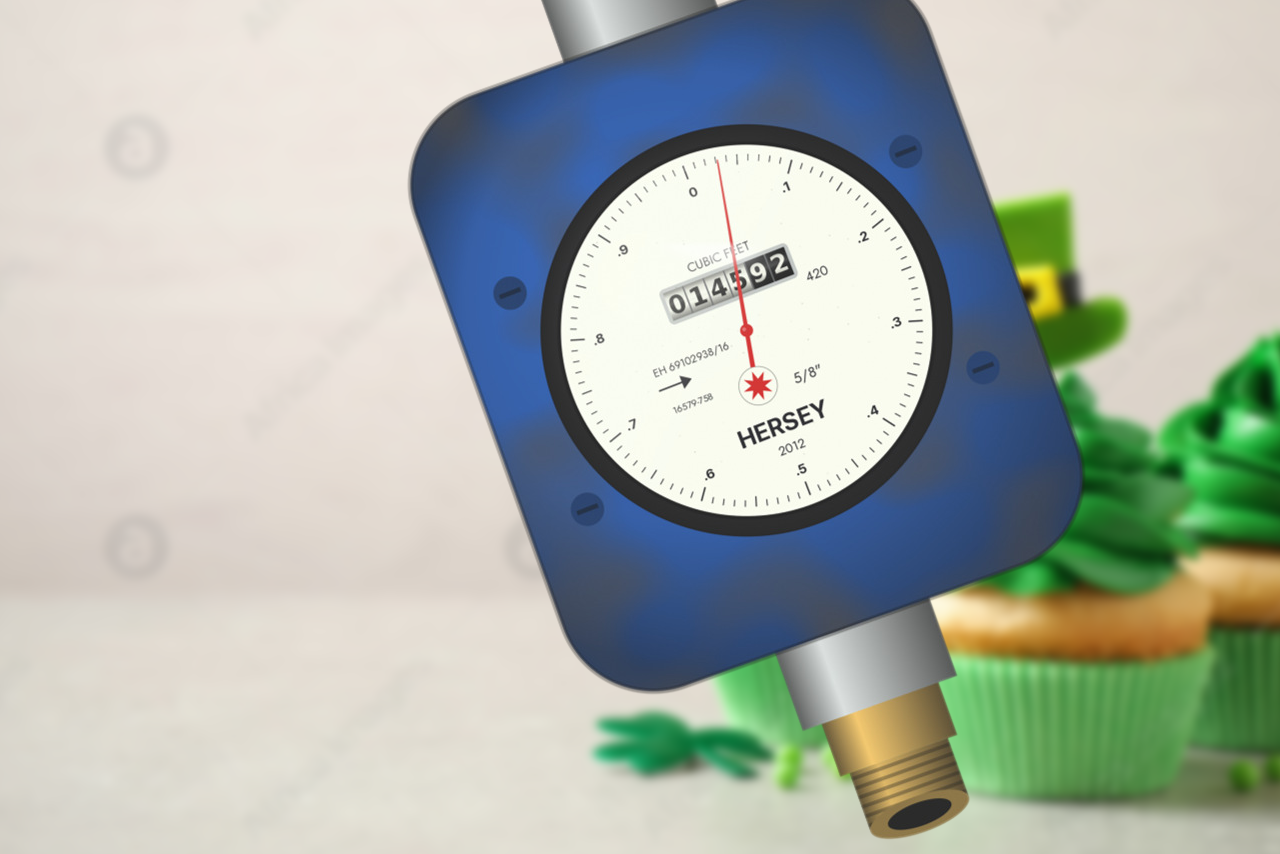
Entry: 14592.03 (ft³)
